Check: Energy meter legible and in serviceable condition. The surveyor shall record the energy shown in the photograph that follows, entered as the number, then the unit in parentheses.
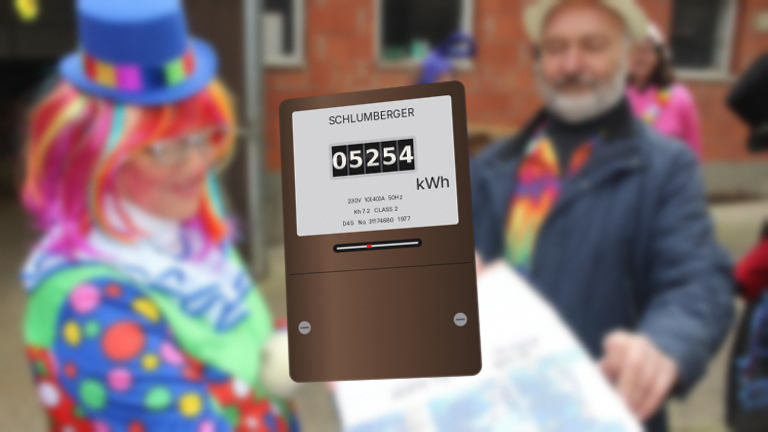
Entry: 5254 (kWh)
